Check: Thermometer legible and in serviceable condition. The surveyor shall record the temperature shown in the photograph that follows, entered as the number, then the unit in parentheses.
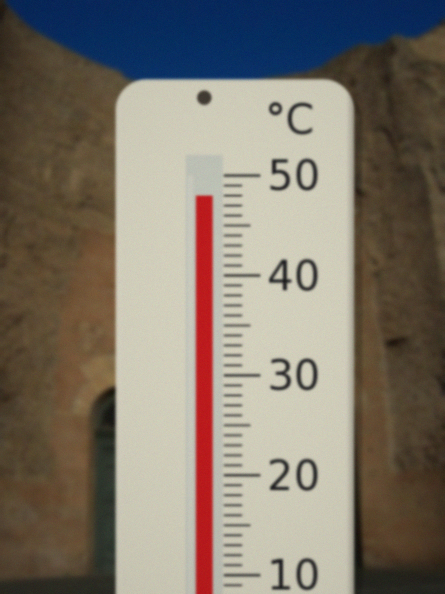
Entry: 48 (°C)
